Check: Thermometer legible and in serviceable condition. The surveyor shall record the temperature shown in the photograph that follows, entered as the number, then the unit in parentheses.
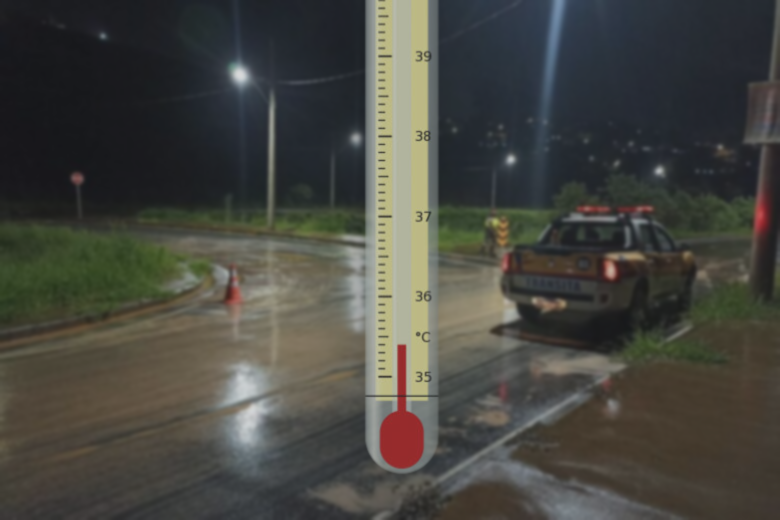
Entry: 35.4 (°C)
